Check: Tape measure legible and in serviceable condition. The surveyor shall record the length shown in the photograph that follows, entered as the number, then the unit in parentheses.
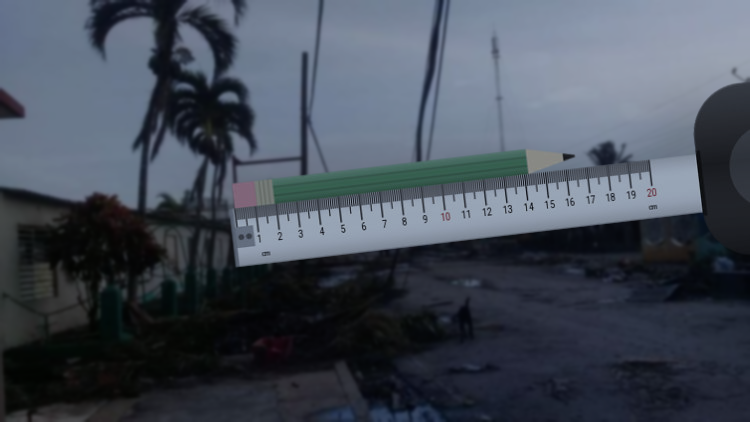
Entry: 16.5 (cm)
